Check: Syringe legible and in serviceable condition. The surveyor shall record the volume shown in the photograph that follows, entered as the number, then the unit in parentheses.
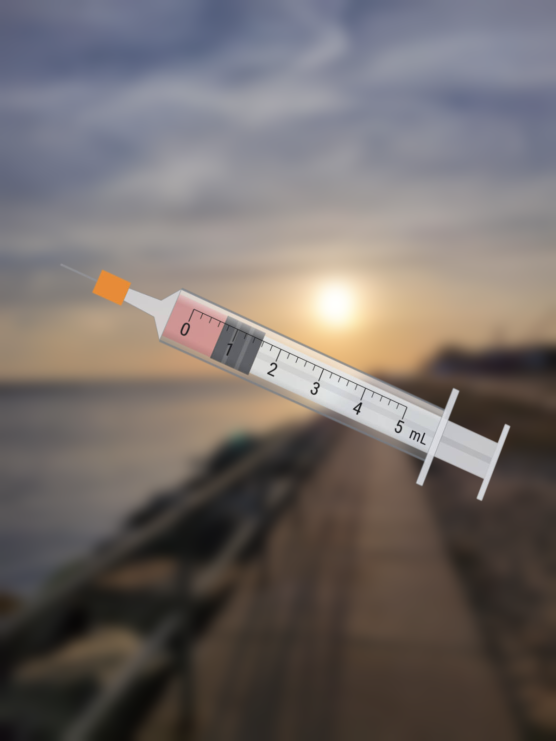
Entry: 0.7 (mL)
